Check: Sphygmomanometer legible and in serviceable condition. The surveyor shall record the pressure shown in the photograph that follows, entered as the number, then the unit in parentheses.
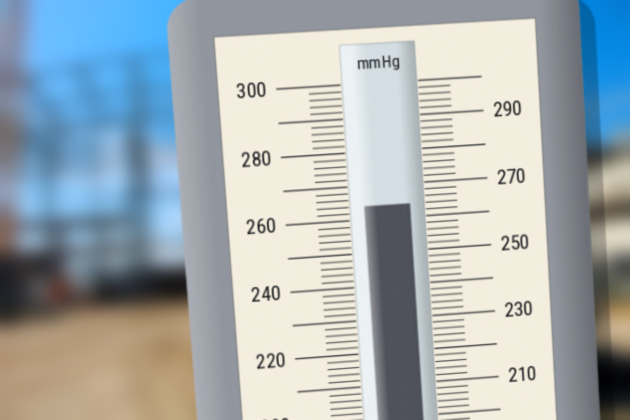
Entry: 264 (mmHg)
